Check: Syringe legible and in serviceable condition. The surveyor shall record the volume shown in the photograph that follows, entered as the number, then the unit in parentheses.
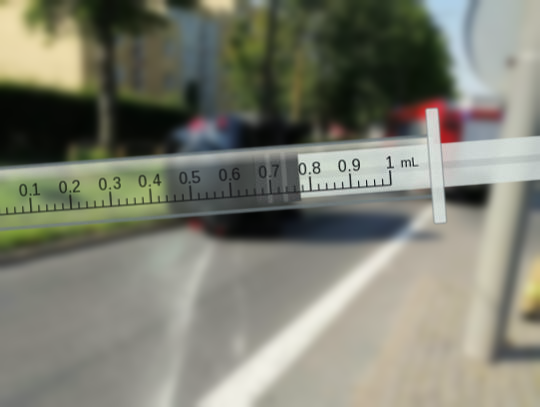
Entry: 0.66 (mL)
